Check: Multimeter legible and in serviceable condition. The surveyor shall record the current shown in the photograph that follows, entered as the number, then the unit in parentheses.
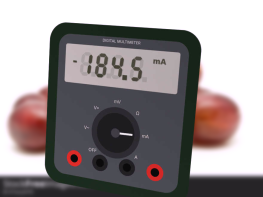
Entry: -184.5 (mA)
